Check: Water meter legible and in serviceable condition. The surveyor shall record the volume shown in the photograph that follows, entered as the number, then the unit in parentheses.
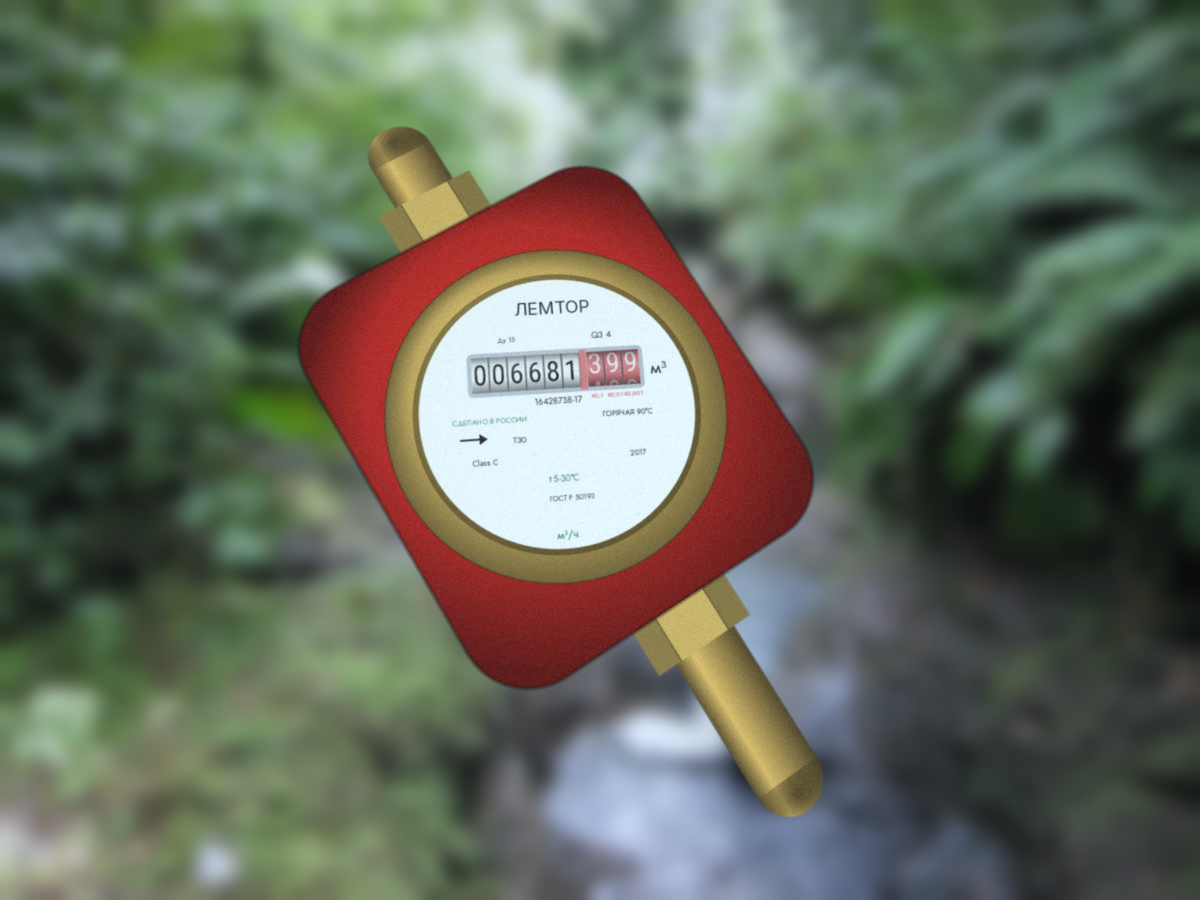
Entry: 6681.399 (m³)
